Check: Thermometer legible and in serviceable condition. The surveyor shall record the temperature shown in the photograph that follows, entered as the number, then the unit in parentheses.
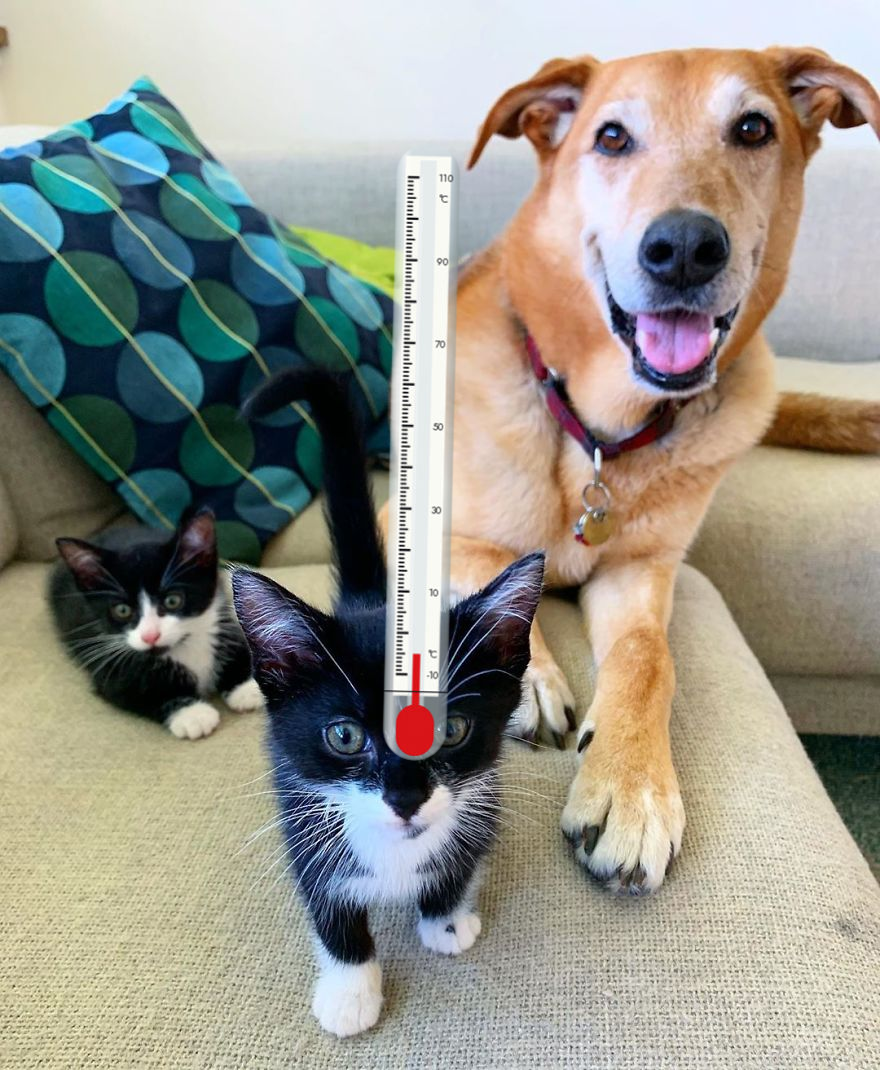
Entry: -5 (°C)
